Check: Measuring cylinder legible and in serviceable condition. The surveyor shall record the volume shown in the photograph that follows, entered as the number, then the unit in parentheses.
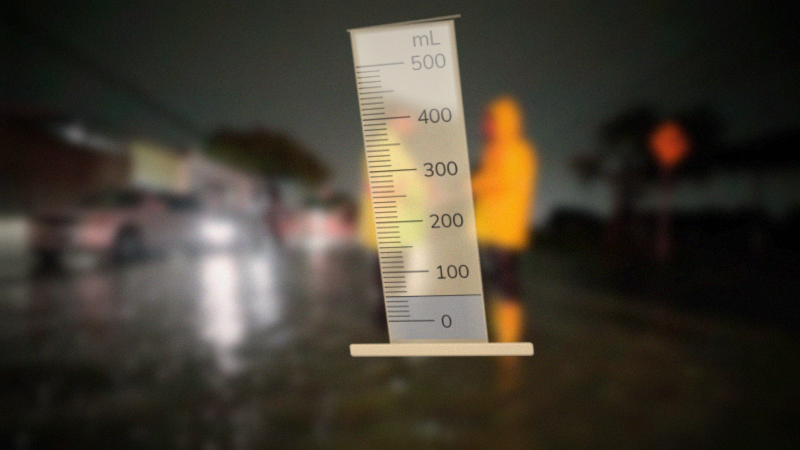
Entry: 50 (mL)
